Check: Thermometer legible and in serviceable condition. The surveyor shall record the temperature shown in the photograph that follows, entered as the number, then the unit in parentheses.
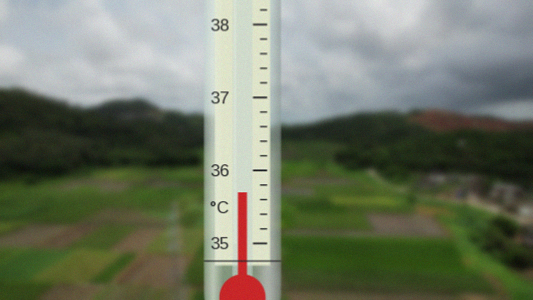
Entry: 35.7 (°C)
